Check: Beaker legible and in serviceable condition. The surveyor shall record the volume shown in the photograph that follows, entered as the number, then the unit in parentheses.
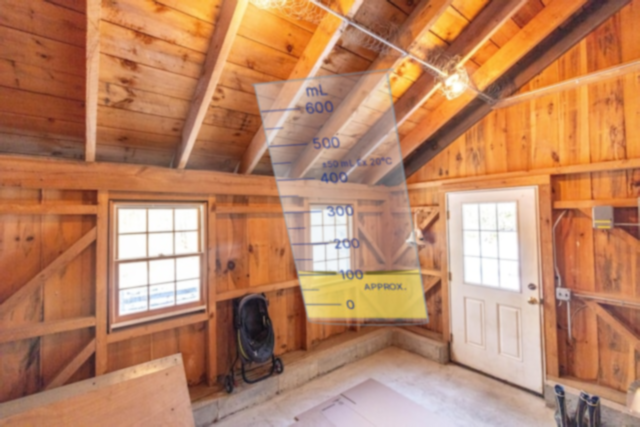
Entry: 100 (mL)
